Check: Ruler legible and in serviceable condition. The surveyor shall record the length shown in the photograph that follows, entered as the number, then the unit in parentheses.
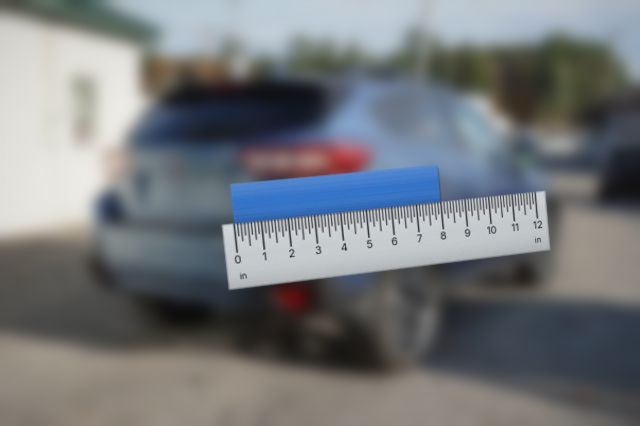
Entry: 8 (in)
